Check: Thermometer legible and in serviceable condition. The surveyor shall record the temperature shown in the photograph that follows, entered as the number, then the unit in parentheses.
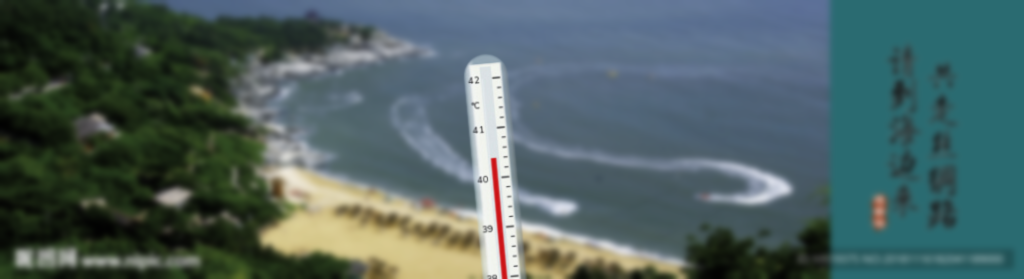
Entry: 40.4 (°C)
